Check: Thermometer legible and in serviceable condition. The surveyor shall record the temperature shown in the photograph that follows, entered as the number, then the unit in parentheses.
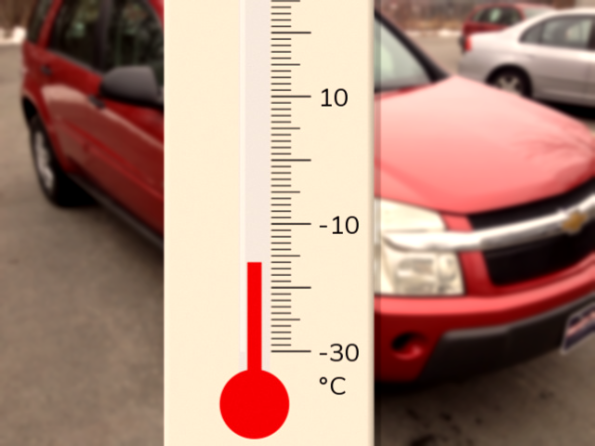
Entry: -16 (°C)
